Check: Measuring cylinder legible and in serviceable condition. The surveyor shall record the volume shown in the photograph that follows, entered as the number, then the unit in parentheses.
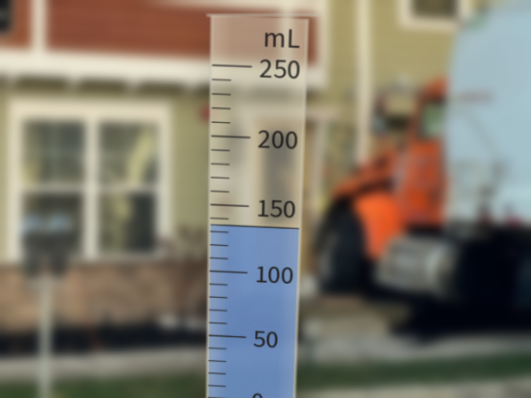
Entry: 135 (mL)
